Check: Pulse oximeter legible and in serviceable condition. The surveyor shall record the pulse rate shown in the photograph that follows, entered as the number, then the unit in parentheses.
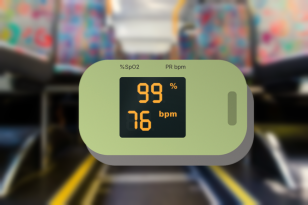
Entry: 76 (bpm)
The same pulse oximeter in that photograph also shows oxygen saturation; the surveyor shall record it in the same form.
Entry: 99 (%)
